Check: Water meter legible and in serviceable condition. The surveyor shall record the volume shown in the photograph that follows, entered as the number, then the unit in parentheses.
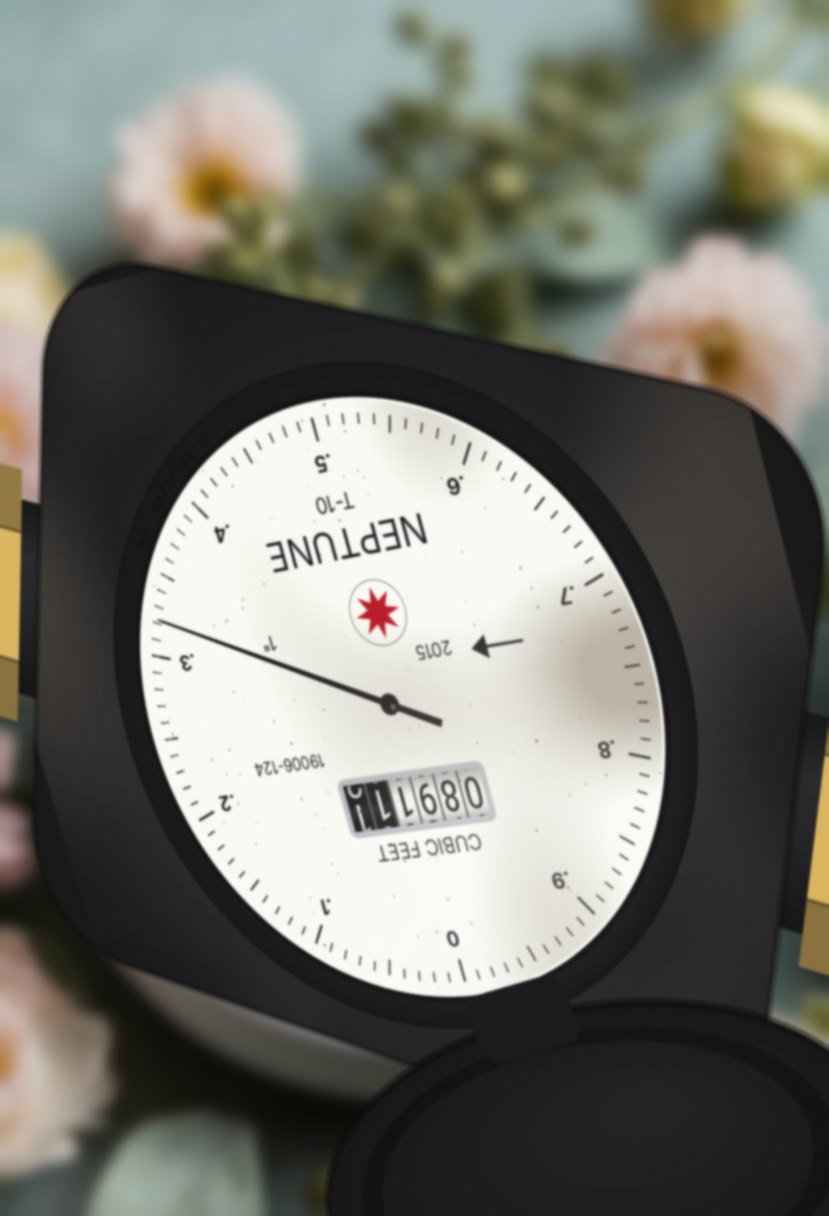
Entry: 89111.32 (ft³)
